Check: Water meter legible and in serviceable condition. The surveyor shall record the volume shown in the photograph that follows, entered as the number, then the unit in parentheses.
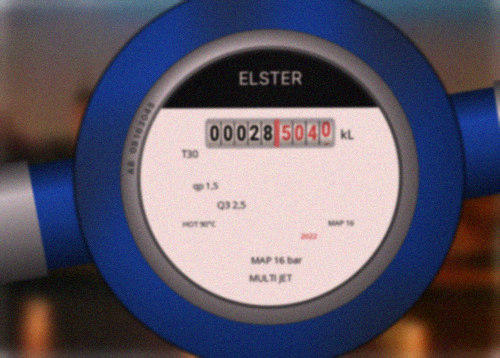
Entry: 28.5040 (kL)
